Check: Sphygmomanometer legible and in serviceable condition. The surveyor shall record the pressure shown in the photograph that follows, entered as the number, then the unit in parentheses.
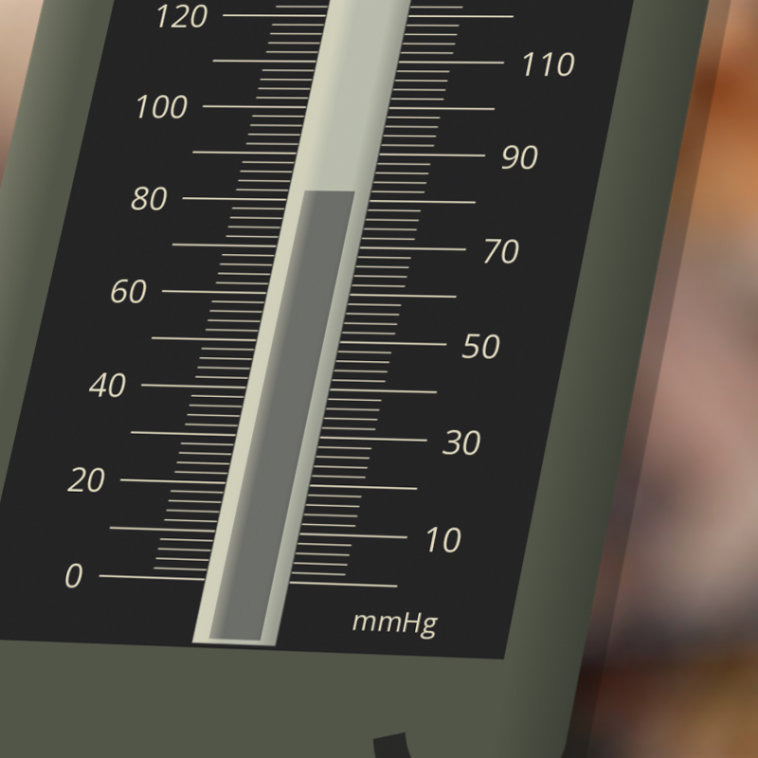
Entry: 82 (mmHg)
